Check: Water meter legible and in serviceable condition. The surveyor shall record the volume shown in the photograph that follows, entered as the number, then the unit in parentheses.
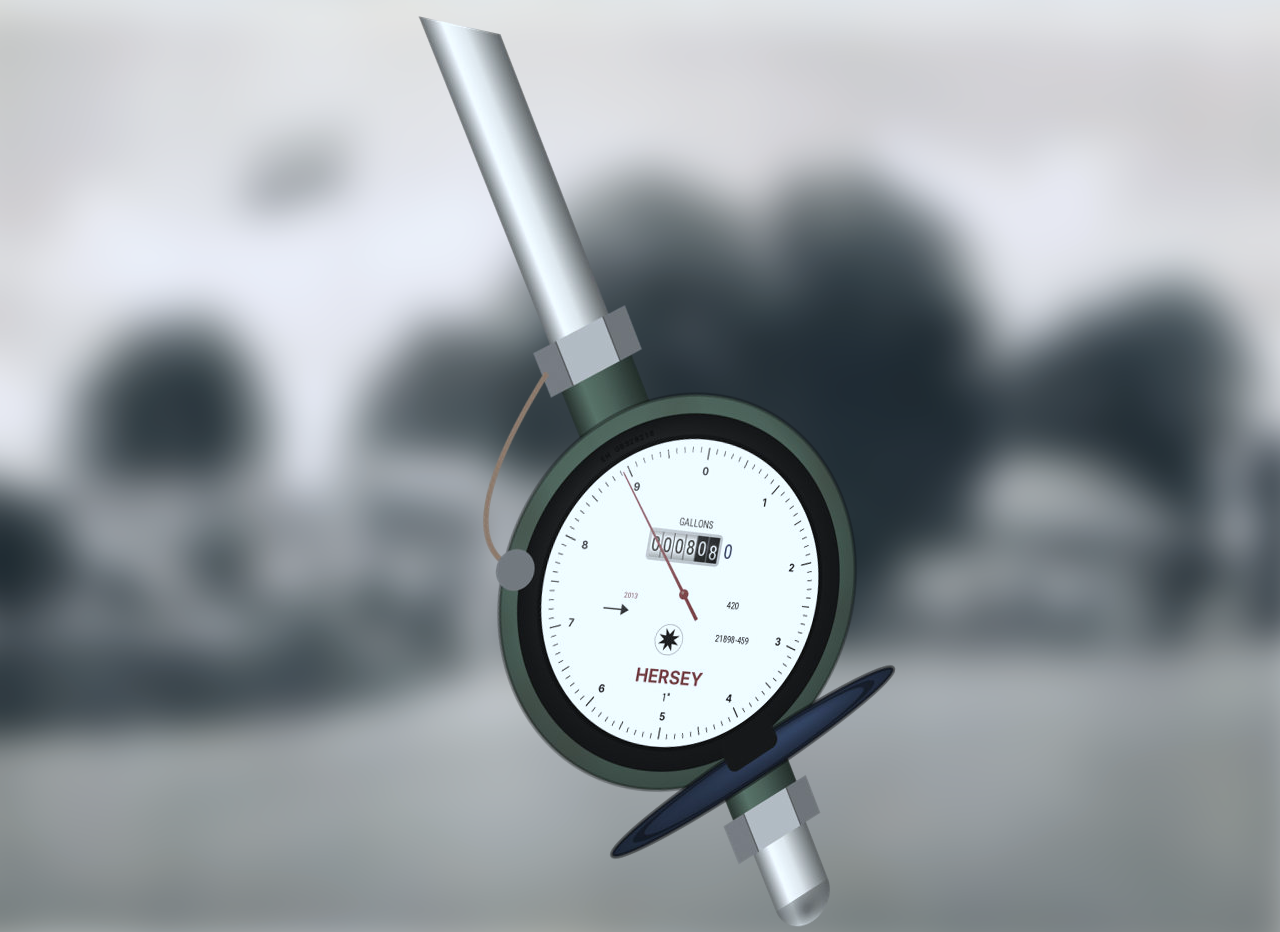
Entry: 8078.9 (gal)
